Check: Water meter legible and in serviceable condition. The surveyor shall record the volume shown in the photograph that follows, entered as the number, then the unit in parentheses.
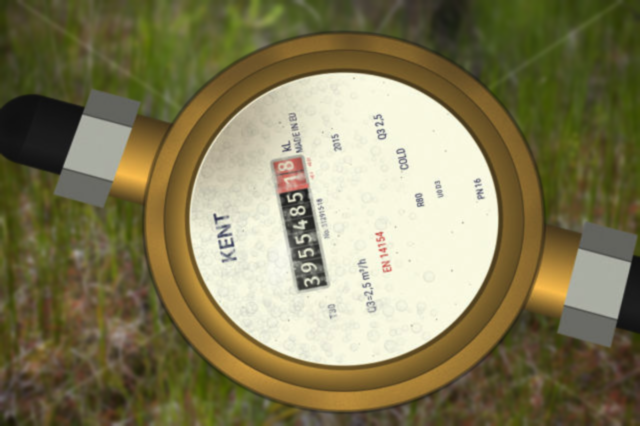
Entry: 3955485.18 (kL)
